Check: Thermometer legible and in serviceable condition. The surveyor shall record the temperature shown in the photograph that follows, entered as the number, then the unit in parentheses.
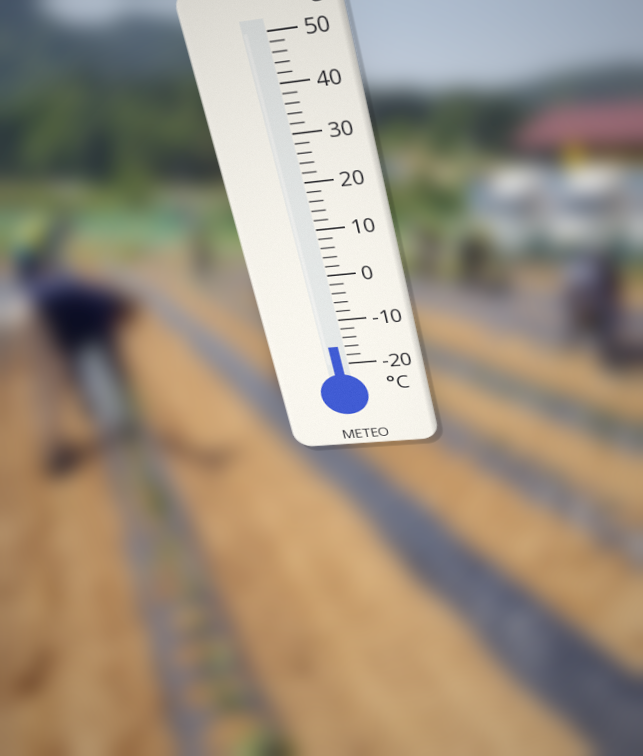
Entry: -16 (°C)
